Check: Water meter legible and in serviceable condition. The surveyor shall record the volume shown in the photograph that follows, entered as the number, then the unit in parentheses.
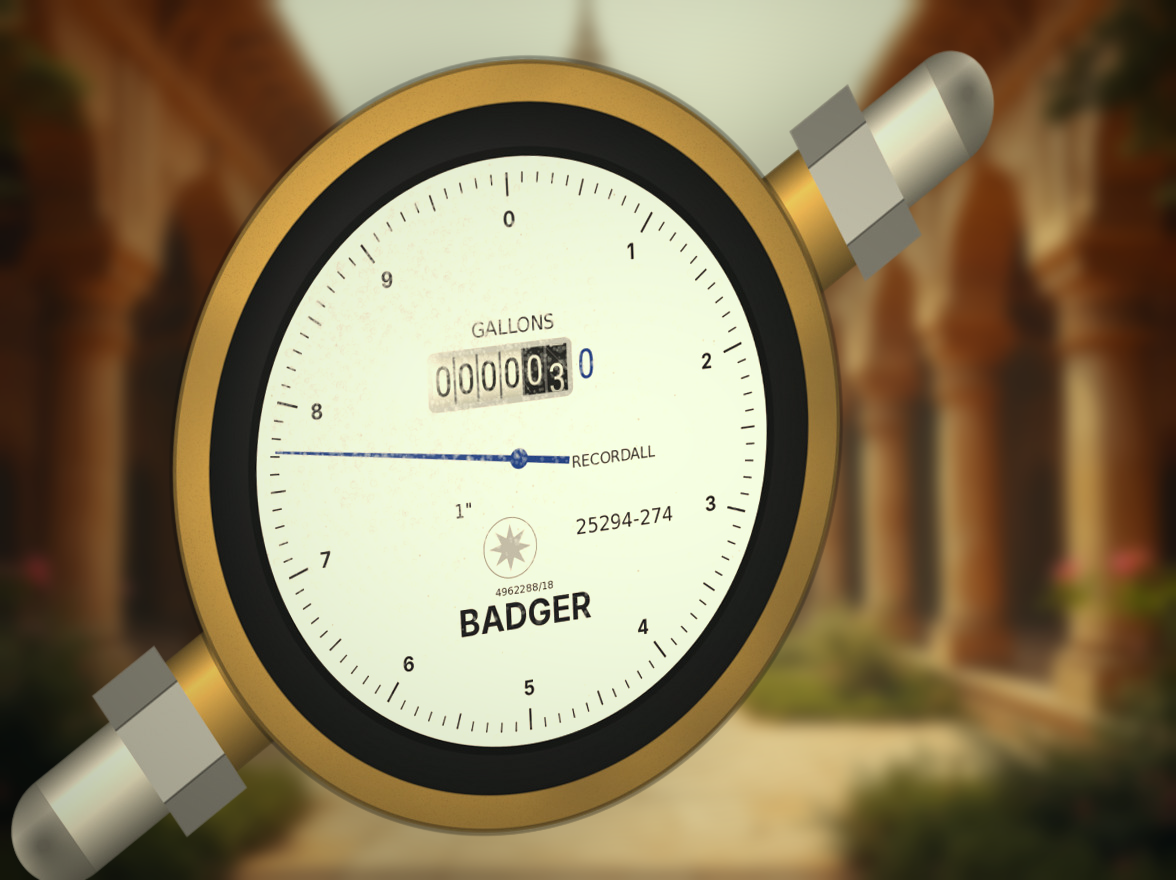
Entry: 27.7 (gal)
